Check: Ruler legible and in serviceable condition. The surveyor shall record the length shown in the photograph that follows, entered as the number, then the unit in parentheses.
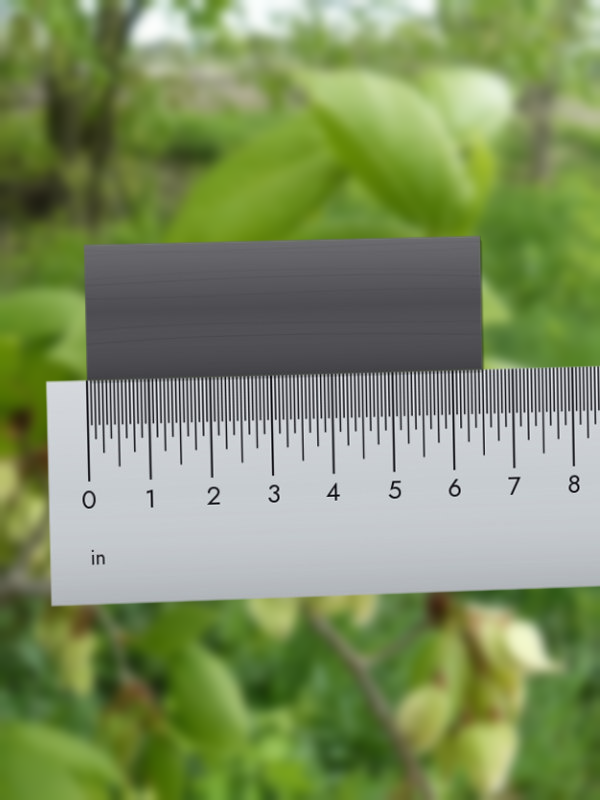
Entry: 6.5 (in)
